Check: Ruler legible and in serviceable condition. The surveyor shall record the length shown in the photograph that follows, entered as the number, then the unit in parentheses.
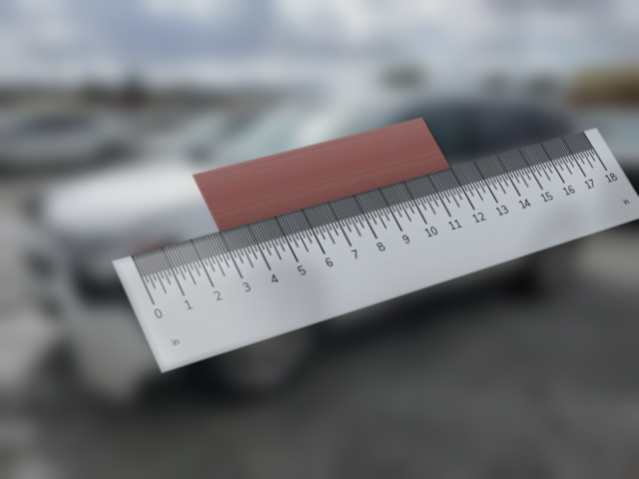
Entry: 9 (in)
